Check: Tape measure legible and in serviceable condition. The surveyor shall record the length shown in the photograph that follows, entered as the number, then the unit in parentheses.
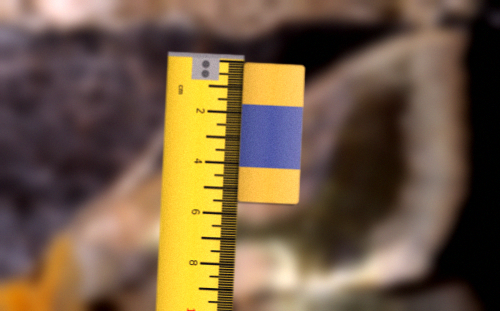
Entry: 5.5 (cm)
